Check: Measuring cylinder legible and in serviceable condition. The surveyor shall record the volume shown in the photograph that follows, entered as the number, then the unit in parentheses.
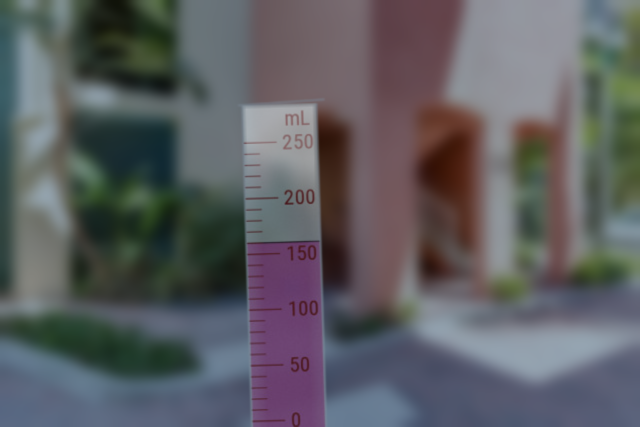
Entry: 160 (mL)
